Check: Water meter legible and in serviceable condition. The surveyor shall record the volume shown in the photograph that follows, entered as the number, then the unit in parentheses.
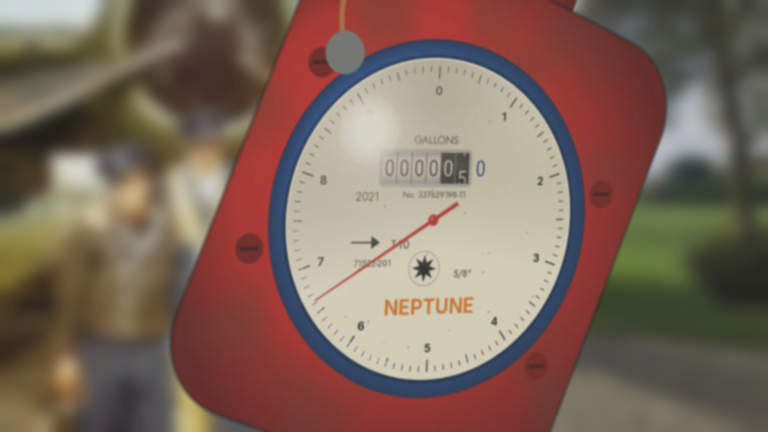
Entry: 46.6 (gal)
